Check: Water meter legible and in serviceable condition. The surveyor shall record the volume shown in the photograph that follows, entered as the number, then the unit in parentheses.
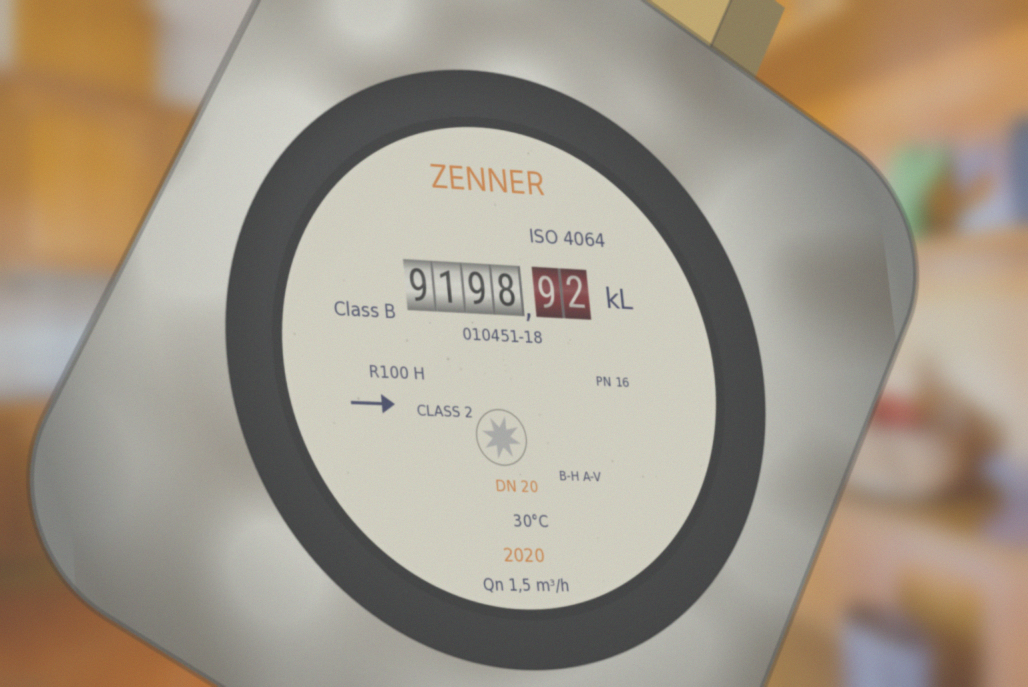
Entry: 9198.92 (kL)
